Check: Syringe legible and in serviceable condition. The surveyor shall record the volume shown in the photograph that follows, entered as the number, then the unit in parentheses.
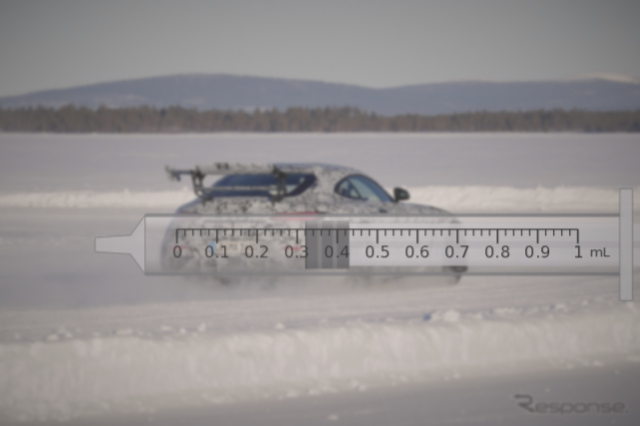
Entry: 0.32 (mL)
